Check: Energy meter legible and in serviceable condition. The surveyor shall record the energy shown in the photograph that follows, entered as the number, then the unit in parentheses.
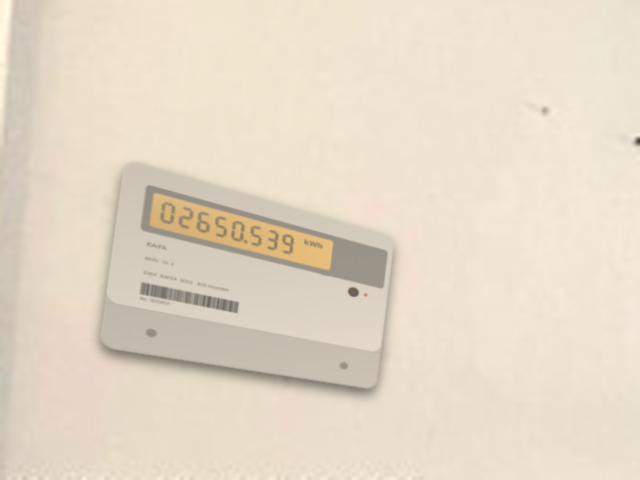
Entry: 2650.539 (kWh)
